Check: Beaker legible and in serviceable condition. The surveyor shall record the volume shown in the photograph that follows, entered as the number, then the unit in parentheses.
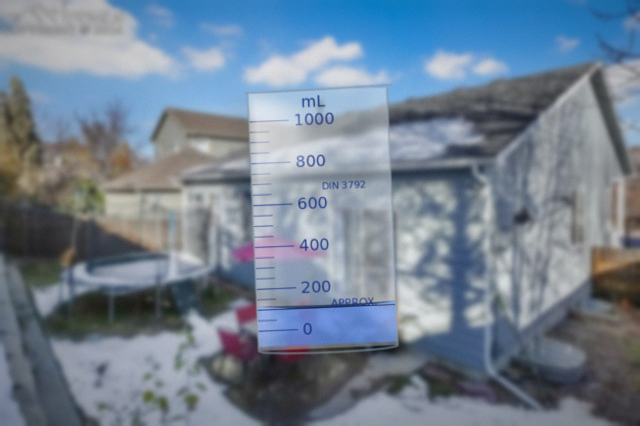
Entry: 100 (mL)
